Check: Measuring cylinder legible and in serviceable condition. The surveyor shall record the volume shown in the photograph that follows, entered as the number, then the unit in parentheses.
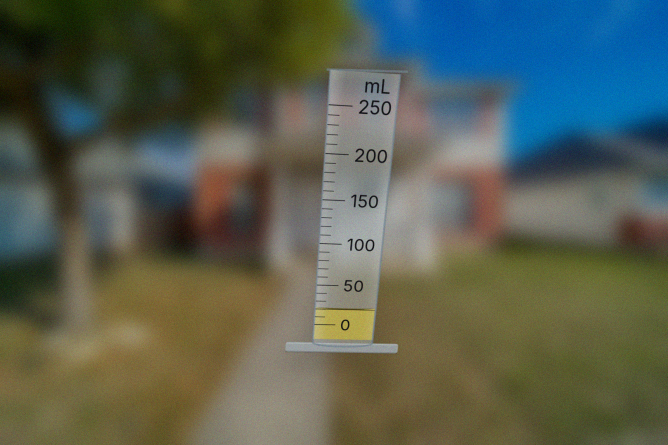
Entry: 20 (mL)
